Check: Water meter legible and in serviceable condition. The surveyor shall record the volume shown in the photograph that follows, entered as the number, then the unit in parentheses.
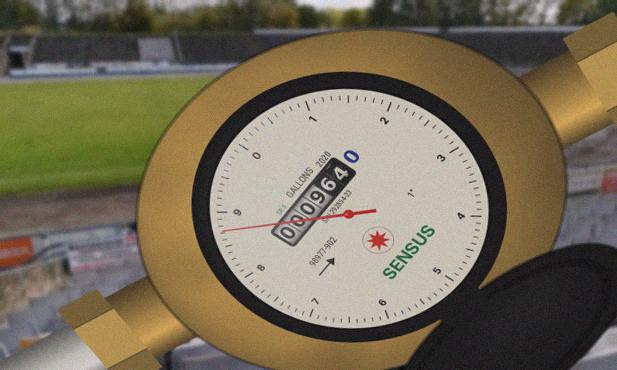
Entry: 9638.7 (gal)
